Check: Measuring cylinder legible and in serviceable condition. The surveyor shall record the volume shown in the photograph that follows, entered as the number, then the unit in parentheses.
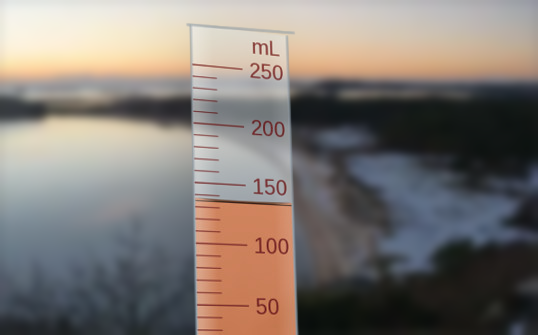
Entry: 135 (mL)
